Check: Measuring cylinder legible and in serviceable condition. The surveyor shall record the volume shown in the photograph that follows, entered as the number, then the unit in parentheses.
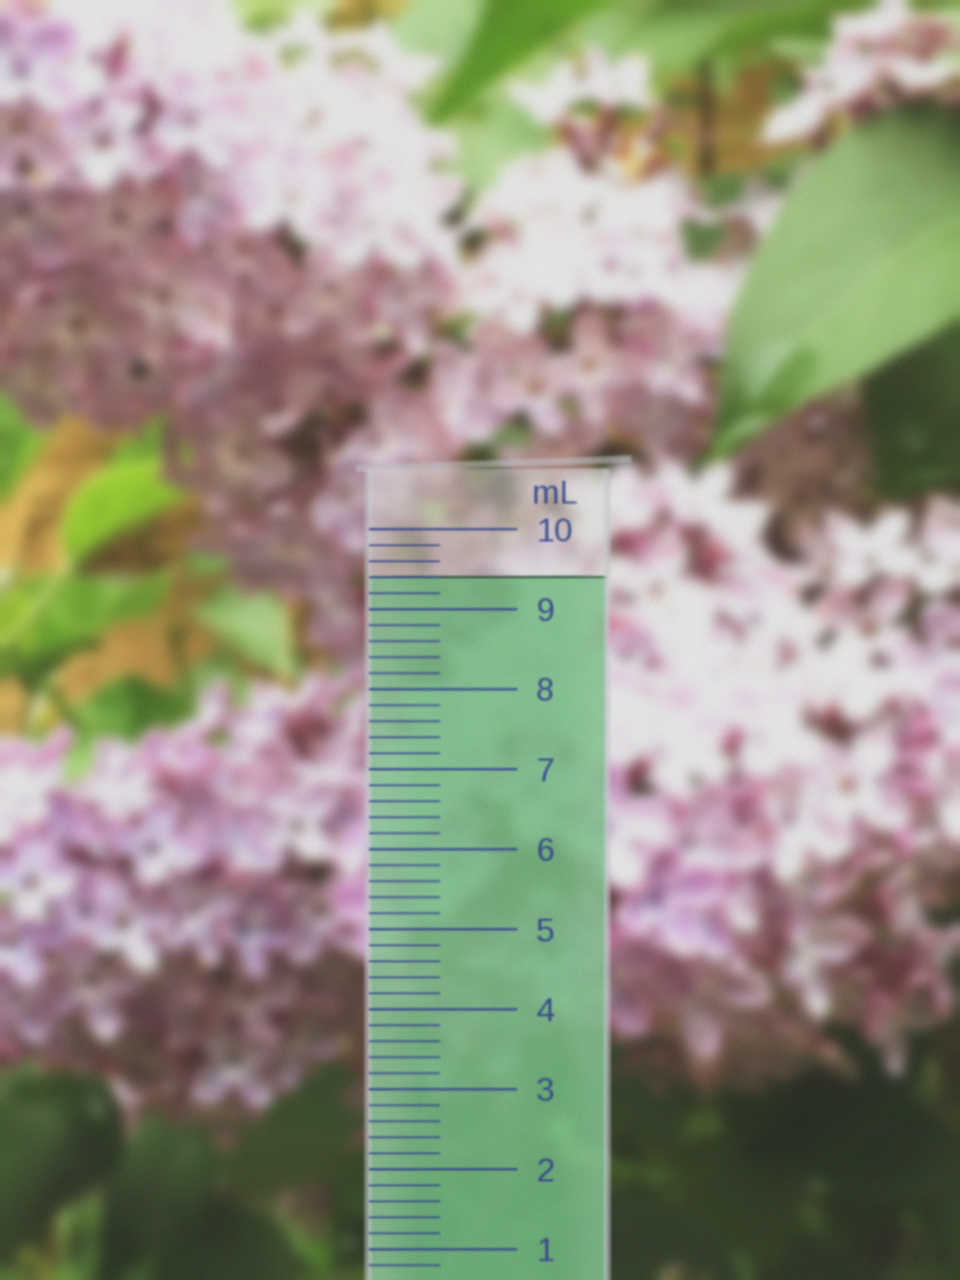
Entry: 9.4 (mL)
